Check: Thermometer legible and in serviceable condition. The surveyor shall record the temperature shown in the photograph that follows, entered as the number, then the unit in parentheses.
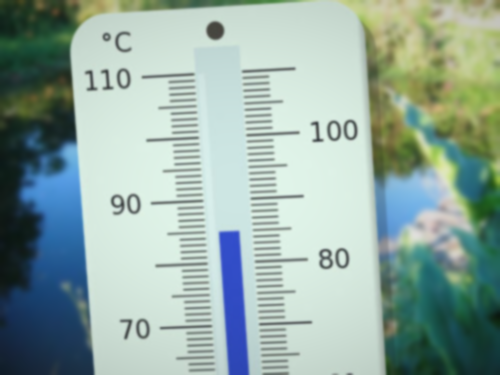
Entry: 85 (°C)
